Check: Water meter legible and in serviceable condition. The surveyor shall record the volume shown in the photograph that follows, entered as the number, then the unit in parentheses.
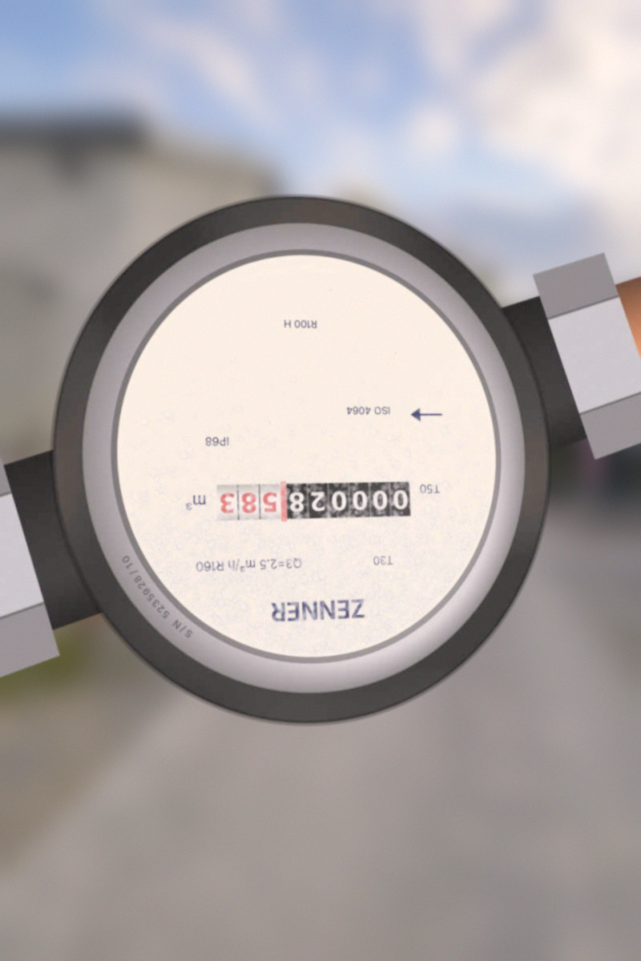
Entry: 28.583 (m³)
